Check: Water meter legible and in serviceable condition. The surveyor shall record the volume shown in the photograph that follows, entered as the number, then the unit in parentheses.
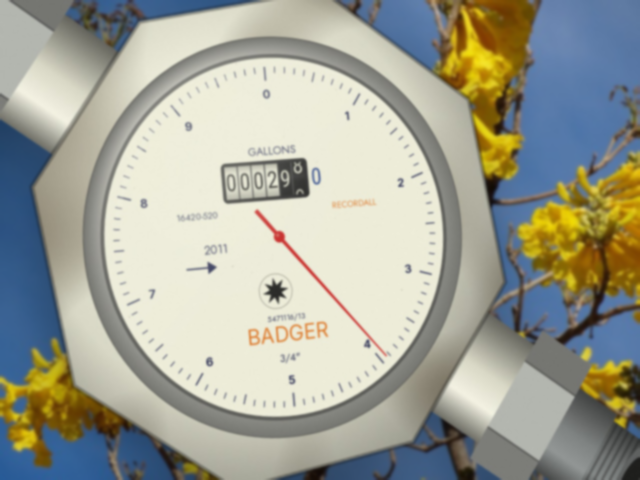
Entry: 2983.9 (gal)
